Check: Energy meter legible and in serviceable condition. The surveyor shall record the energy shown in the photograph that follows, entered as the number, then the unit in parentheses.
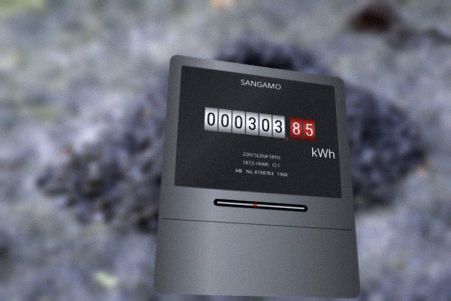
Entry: 303.85 (kWh)
